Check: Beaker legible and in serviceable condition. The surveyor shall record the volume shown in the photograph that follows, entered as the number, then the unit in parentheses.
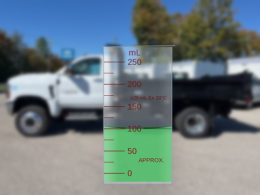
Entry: 100 (mL)
